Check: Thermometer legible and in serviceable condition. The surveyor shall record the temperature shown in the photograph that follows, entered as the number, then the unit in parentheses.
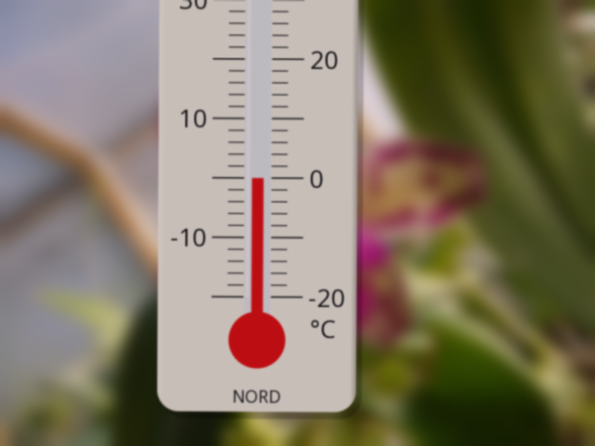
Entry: 0 (°C)
